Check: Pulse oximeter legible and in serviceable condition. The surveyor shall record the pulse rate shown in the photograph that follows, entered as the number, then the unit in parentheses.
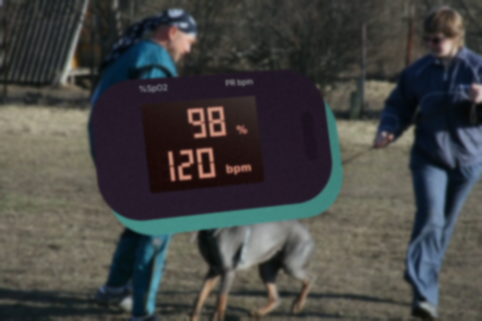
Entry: 120 (bpm)
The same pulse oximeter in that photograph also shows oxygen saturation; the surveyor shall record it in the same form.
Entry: 98 (%)
